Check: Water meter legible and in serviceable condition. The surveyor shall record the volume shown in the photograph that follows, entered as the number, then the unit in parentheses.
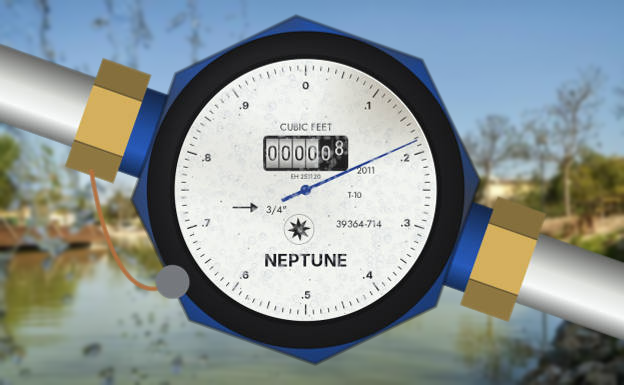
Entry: 8.18 (ft³)
